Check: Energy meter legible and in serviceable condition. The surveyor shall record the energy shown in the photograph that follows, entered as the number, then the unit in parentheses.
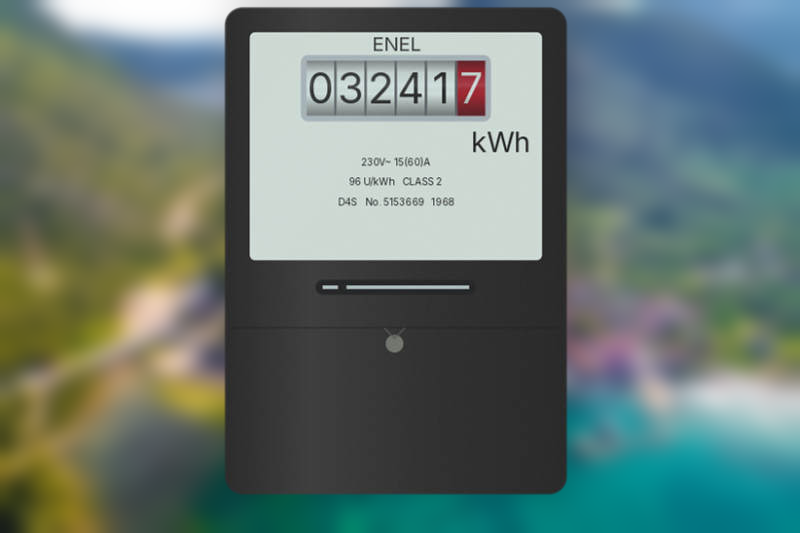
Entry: 3241.7 (kWh)
